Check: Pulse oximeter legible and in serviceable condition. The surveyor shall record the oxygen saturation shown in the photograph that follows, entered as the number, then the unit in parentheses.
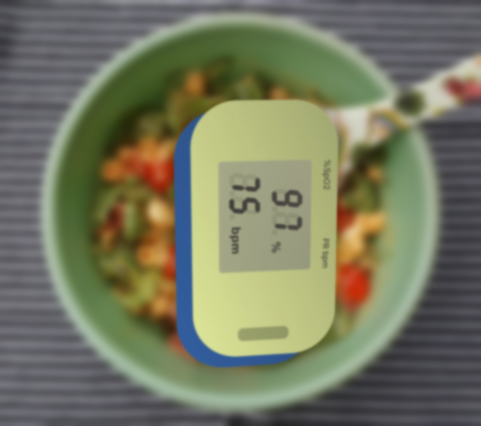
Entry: 97 (%)
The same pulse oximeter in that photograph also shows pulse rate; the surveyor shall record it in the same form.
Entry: 75 (bpm)
